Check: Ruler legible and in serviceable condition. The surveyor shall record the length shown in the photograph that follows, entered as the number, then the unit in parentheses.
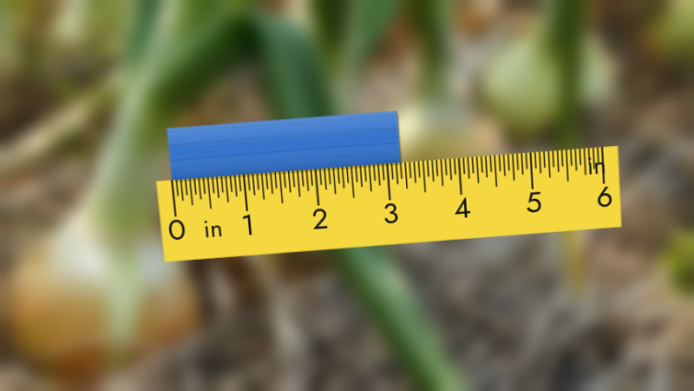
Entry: 3.1875 (in)
